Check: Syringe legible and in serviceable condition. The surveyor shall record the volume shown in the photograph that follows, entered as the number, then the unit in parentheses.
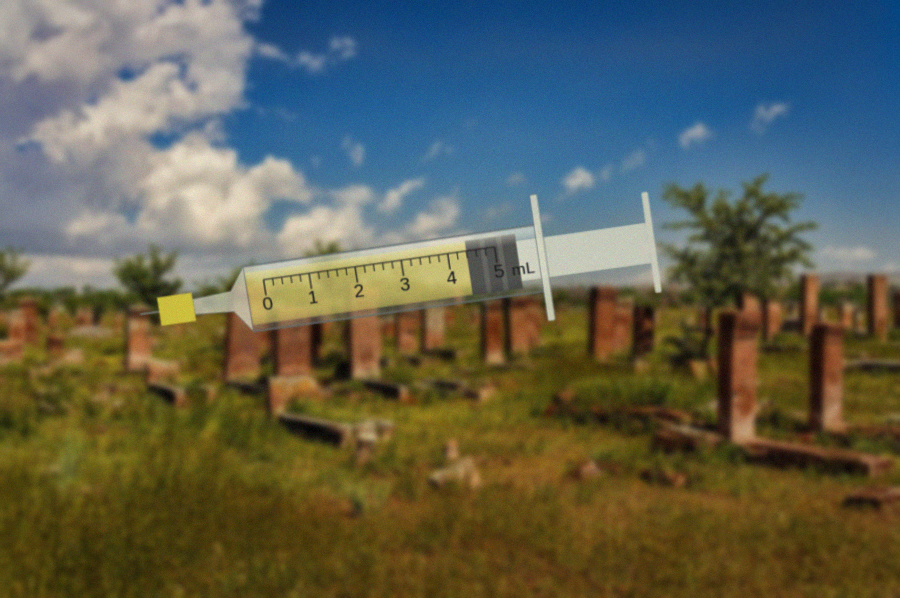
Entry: 4.4 (mL)
